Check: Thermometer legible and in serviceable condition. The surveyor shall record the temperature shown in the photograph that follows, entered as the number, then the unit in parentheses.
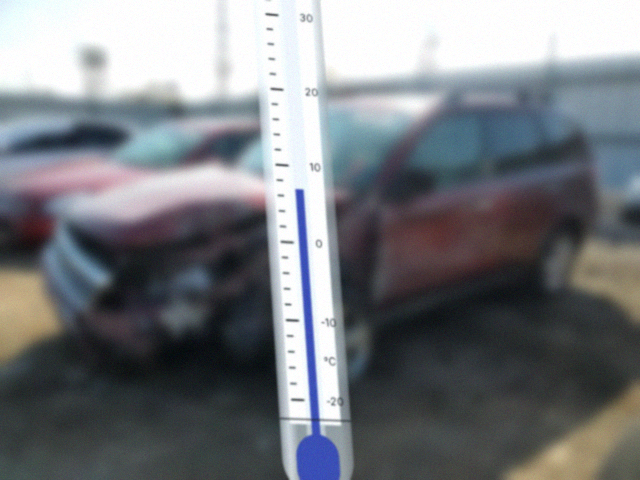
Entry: 7 (°C)
